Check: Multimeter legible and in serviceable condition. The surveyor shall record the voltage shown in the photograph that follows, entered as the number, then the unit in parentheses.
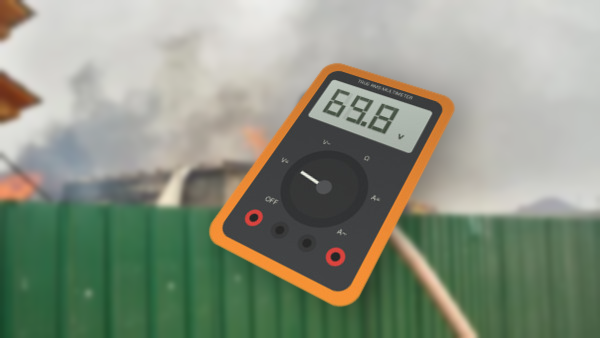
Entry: 69.8 (V)
